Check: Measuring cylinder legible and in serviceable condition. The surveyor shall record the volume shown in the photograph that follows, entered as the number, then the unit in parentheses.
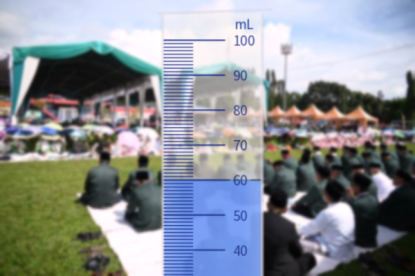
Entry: 60 (mL)
